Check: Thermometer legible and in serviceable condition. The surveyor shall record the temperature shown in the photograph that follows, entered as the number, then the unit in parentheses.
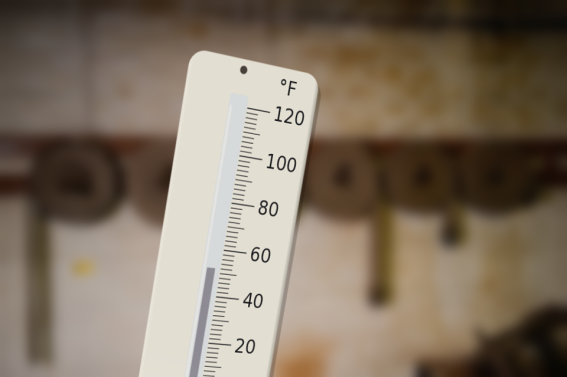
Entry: 52 (°F)
